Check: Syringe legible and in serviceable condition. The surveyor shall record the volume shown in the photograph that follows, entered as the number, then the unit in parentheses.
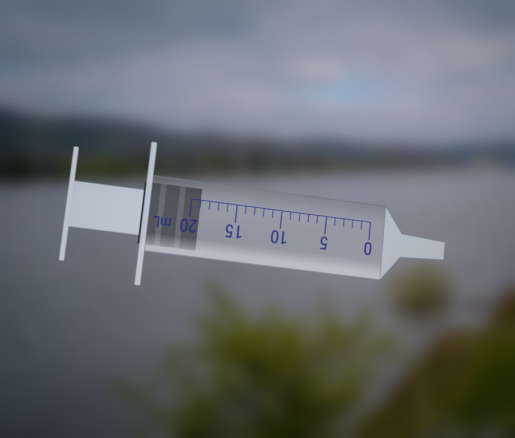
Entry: 19 (mL)
